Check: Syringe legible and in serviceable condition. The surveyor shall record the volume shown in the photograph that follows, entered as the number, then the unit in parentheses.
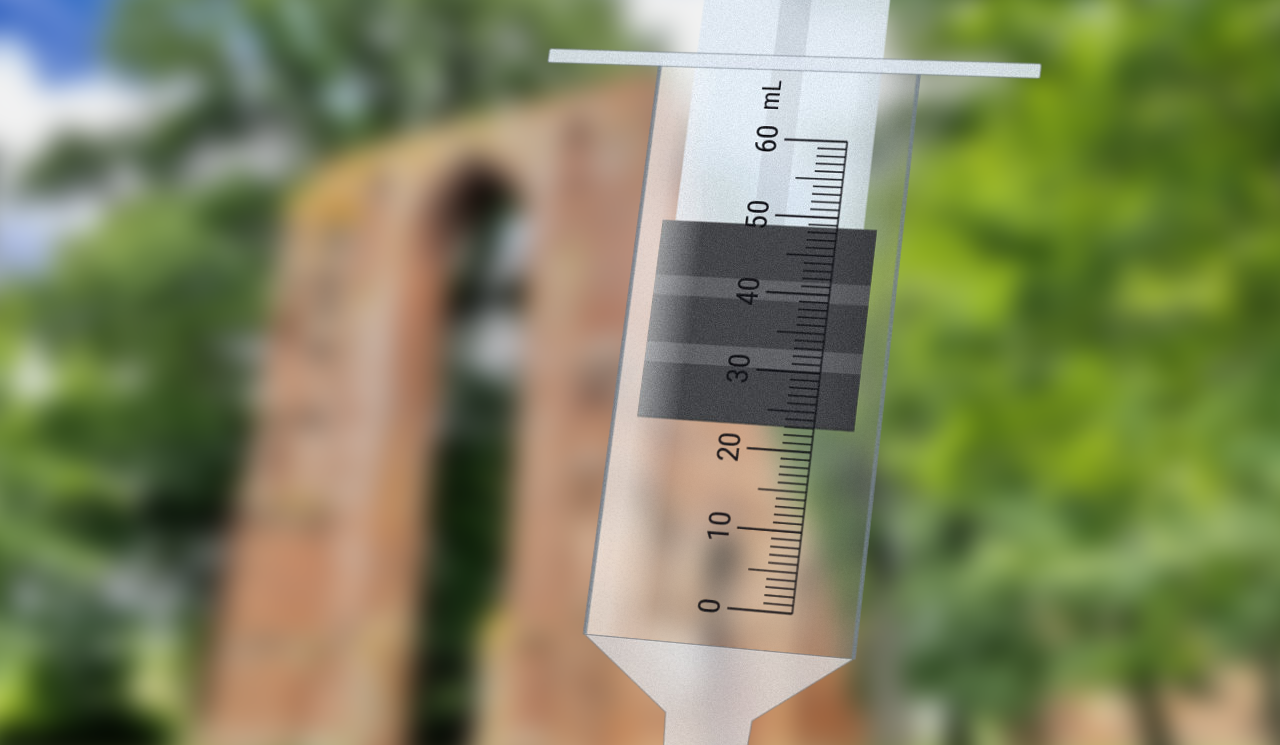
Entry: 23 (mL)
